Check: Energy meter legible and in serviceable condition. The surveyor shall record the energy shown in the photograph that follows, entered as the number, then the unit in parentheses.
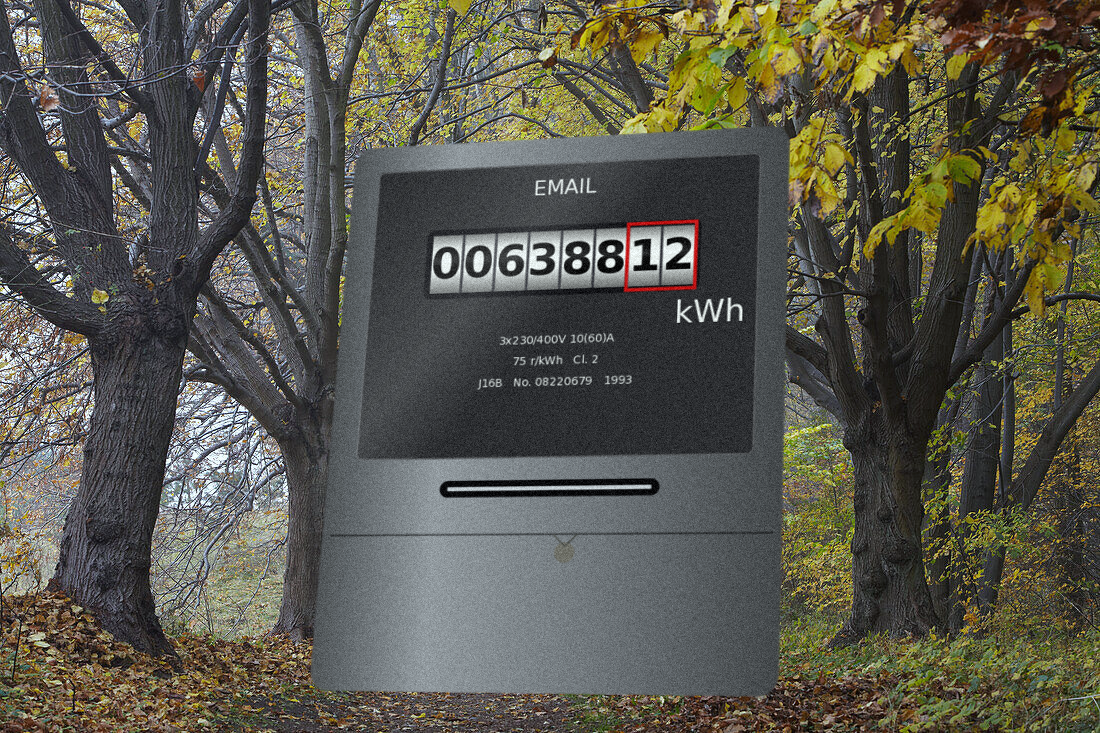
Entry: 6388.12 (kWh)
